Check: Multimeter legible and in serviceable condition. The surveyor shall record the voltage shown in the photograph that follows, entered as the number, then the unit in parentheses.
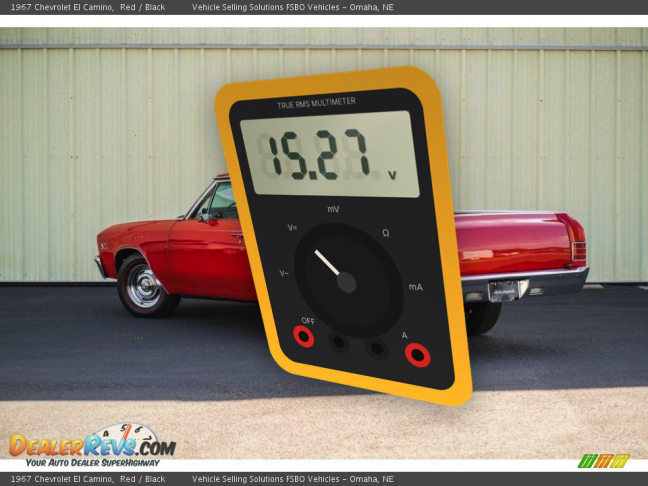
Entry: 15.27 (V)
